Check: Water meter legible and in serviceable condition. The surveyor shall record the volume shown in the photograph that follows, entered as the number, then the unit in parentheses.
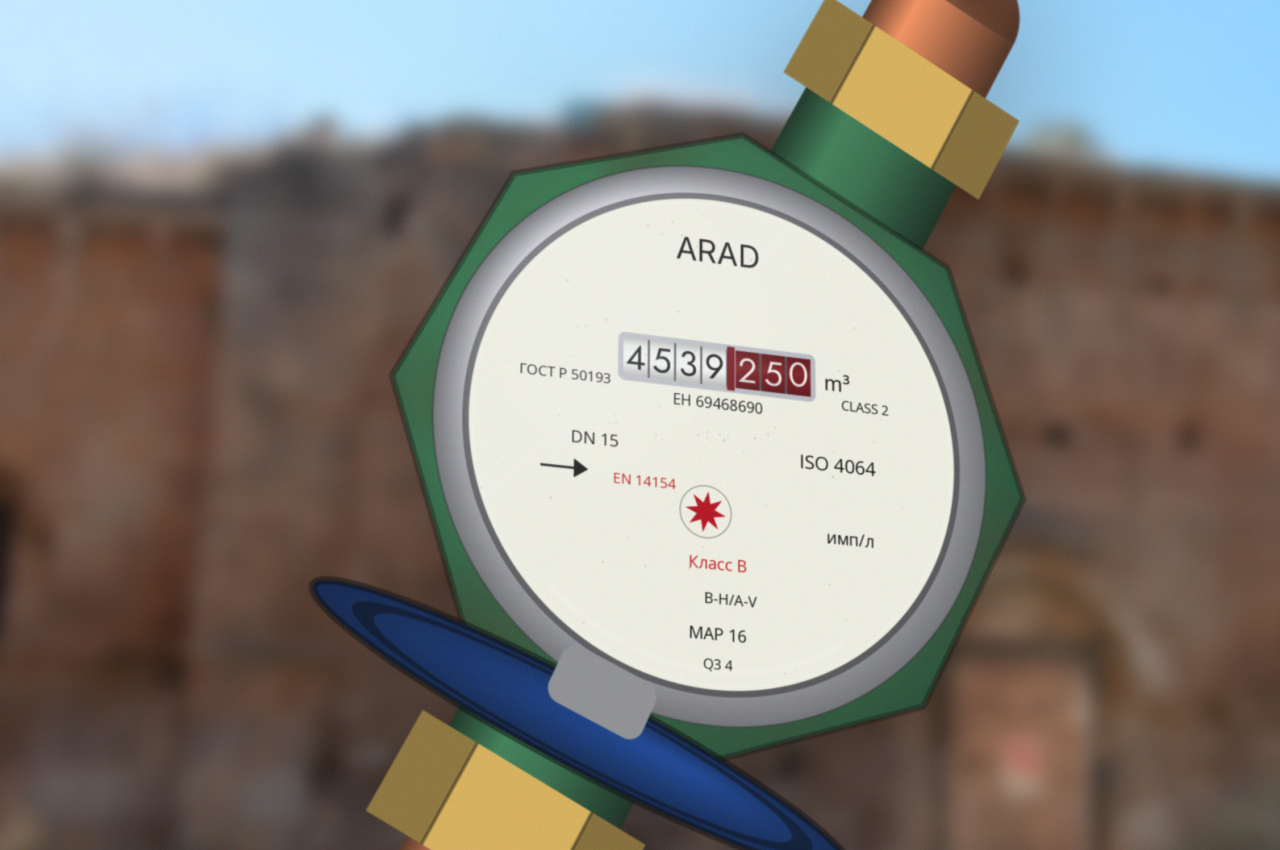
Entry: 4539.250 (m³)
